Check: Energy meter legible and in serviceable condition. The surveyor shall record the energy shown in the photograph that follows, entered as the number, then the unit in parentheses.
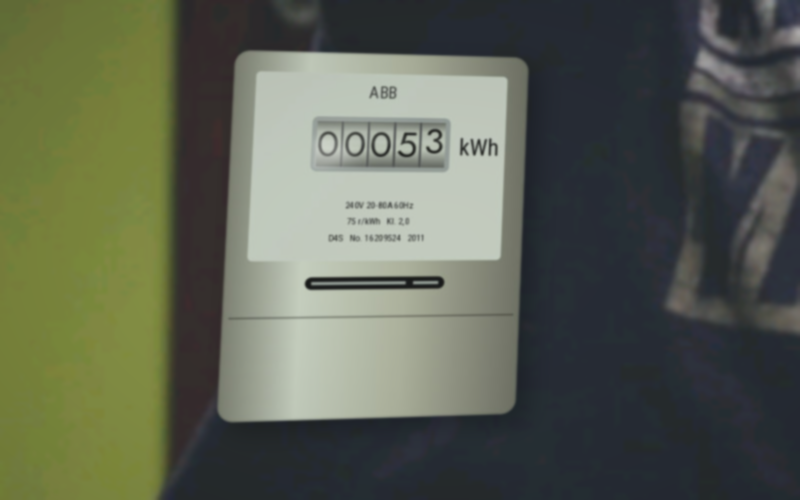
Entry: 53 (kWh)
